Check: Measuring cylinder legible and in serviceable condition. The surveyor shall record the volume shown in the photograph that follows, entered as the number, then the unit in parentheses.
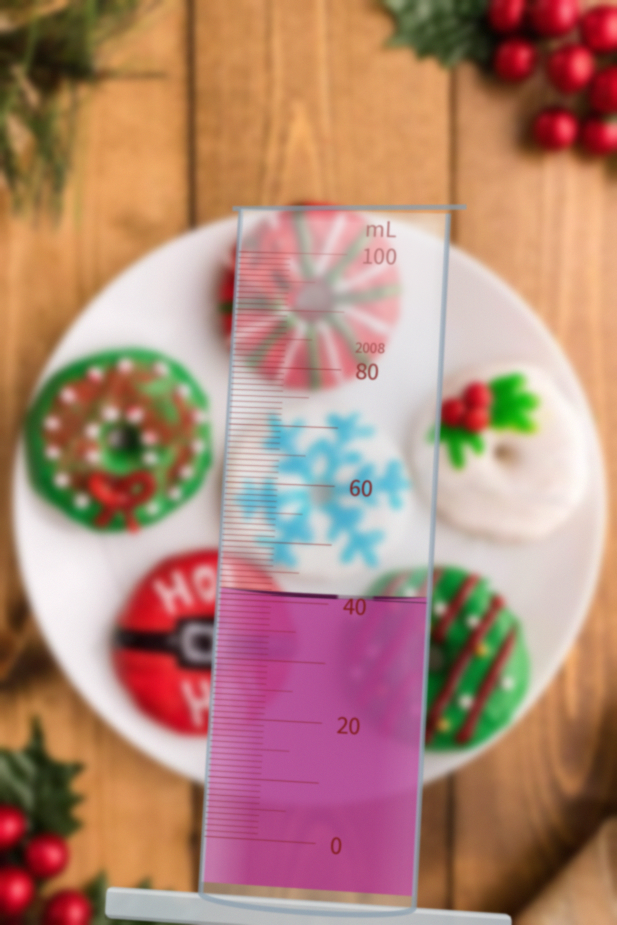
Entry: 41 (mL)
